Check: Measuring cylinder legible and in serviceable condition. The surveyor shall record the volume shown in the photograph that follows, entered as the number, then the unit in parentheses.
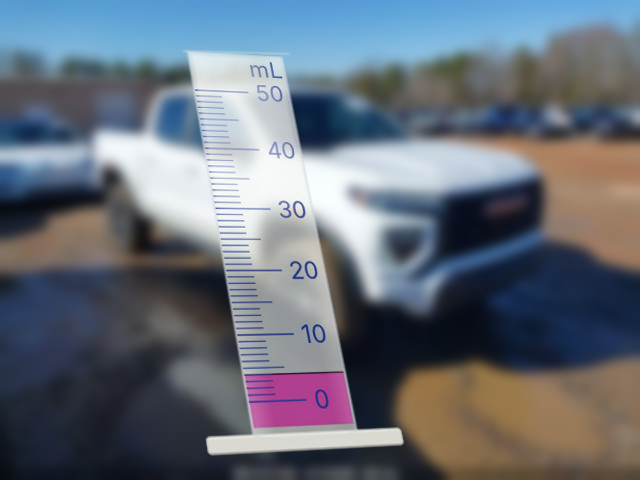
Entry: 4 (mL)
